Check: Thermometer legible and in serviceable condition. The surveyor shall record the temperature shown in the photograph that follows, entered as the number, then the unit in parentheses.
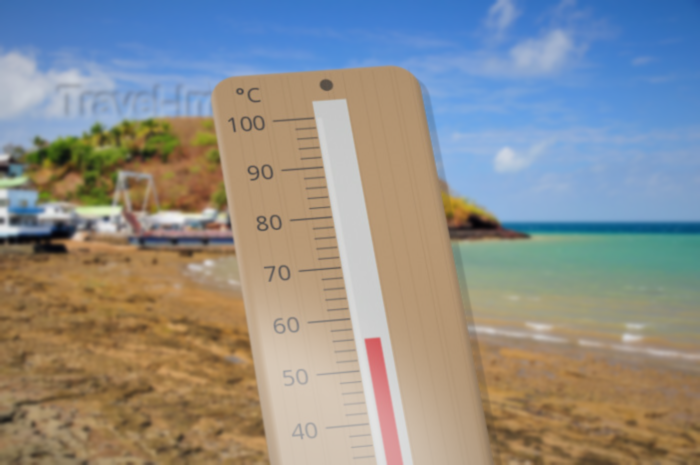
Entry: 56 (°C)
